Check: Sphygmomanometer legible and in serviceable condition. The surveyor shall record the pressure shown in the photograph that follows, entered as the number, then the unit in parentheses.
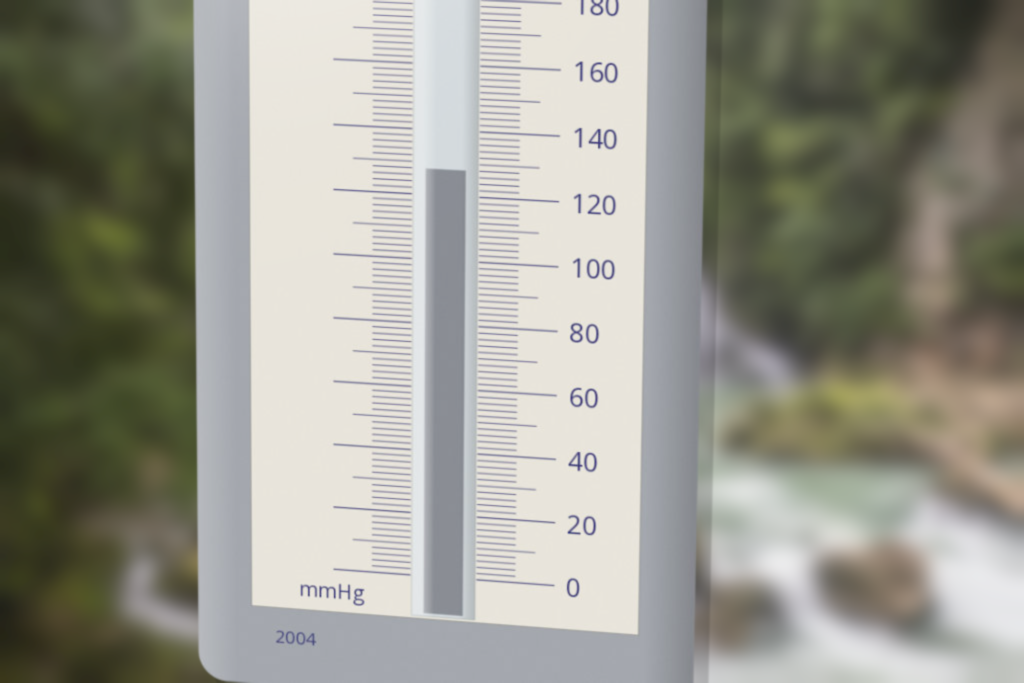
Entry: 128 (mmHg)
